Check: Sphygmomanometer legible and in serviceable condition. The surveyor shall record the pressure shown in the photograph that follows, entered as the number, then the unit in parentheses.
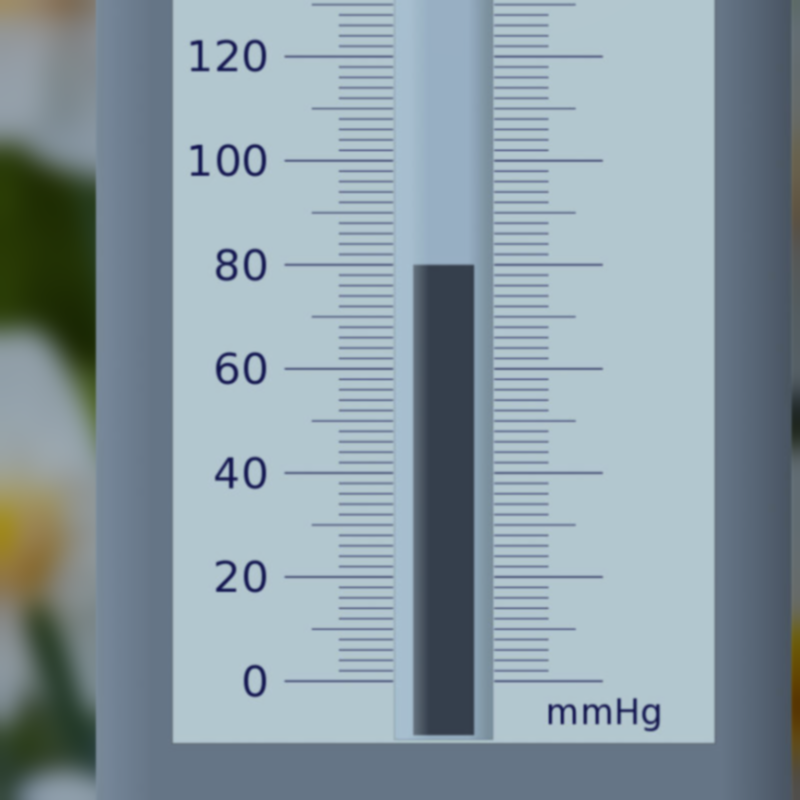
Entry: 80 (mmHg)
